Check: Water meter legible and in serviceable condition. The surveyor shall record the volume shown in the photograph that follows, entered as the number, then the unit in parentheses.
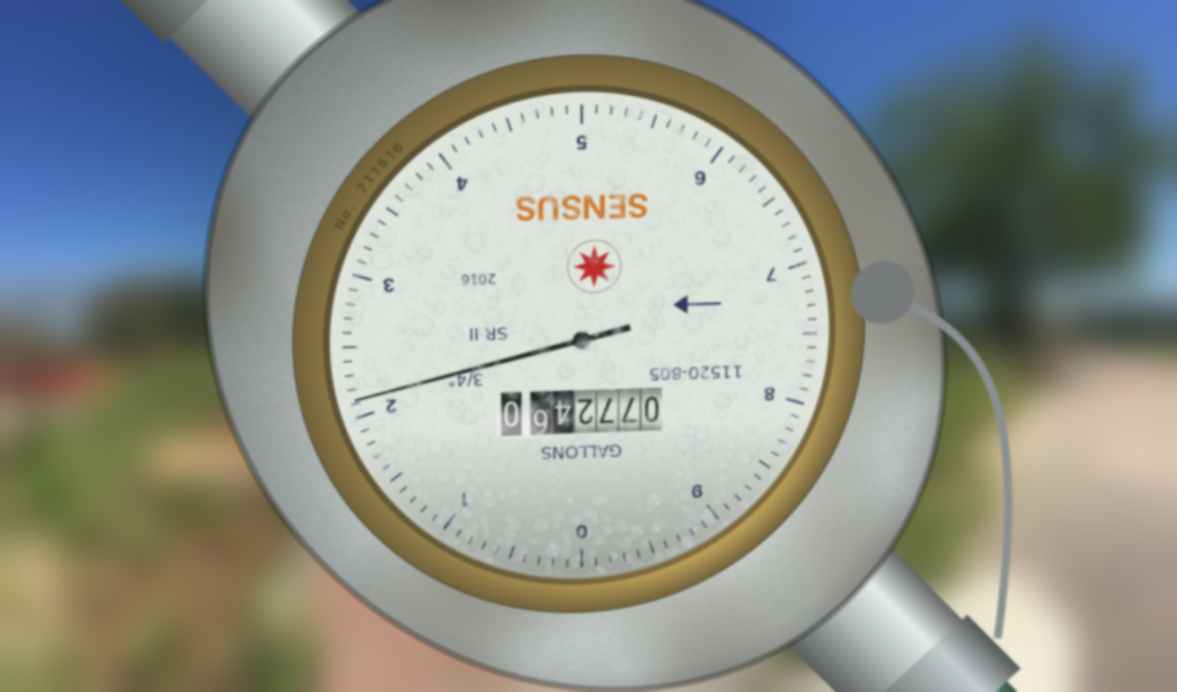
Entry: 772462.1 (gal)
